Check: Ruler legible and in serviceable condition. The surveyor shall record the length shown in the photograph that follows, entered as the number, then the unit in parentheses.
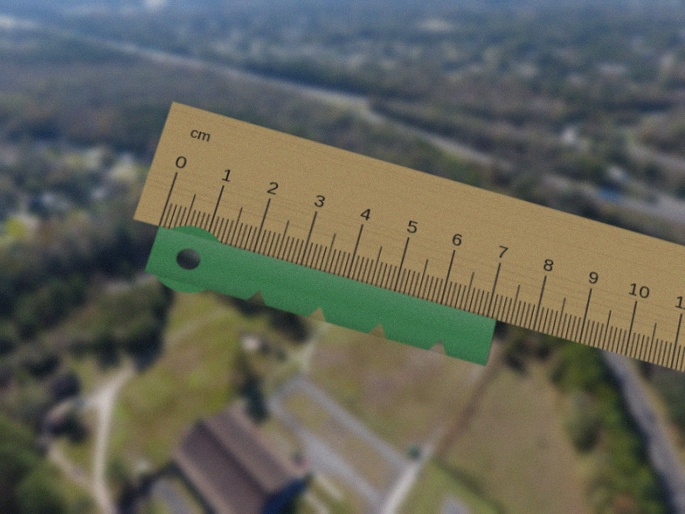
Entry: 7.2 (cm)
